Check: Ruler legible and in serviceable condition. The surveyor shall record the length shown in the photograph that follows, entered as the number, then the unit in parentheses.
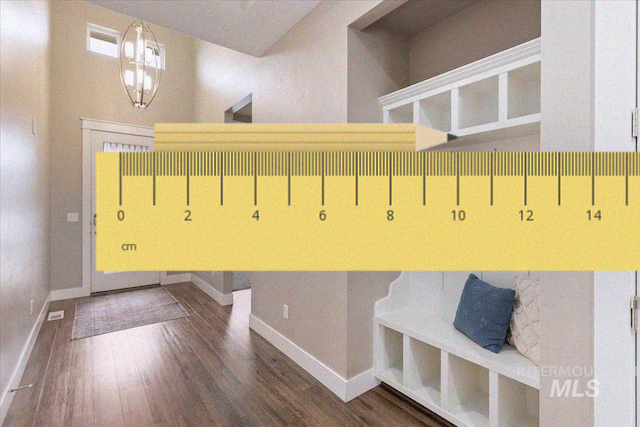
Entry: 9 (cm)
